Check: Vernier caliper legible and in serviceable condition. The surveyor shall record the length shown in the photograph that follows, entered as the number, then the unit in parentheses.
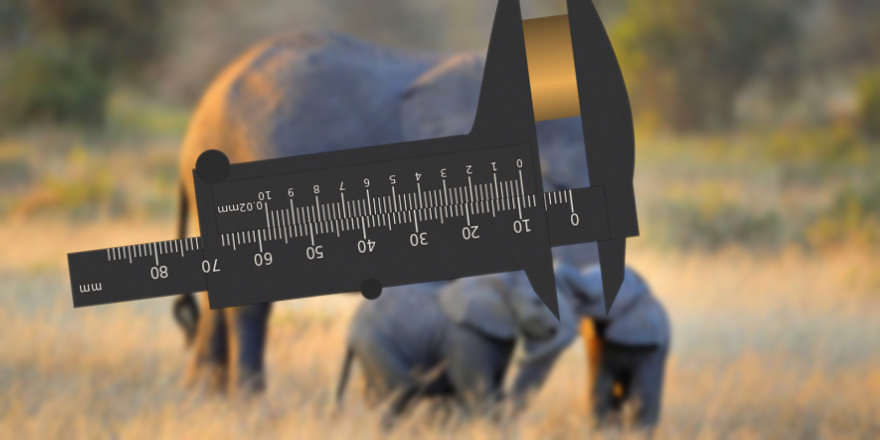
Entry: 9.0 (mm)
